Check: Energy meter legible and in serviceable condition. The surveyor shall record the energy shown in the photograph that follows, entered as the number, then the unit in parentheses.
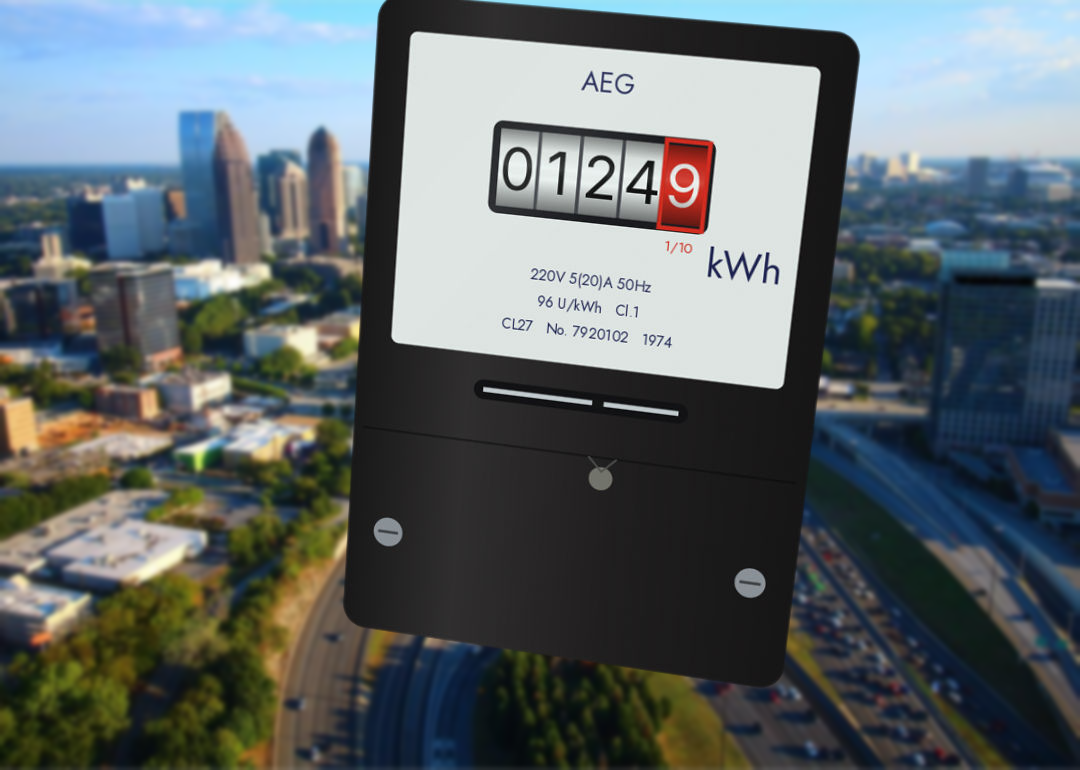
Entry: 124.9 (kWh)
